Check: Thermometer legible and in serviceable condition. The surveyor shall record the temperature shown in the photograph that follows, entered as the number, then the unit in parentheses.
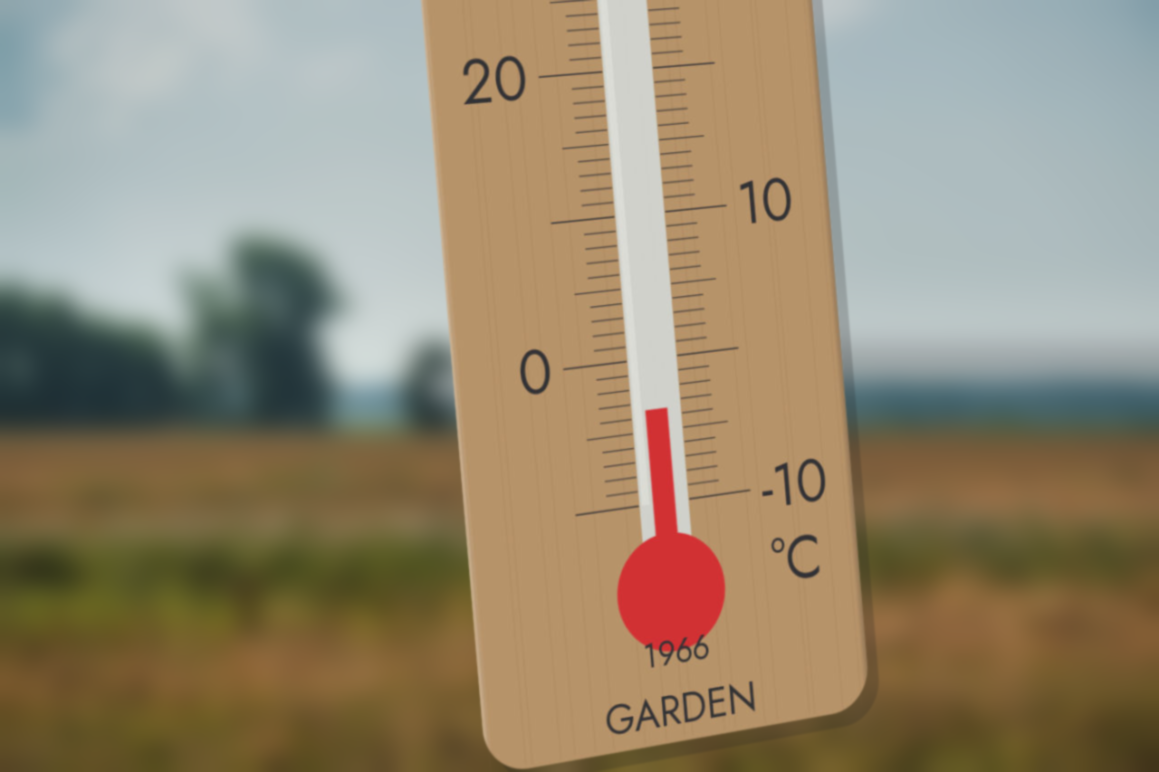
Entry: -3.5 (°C)
